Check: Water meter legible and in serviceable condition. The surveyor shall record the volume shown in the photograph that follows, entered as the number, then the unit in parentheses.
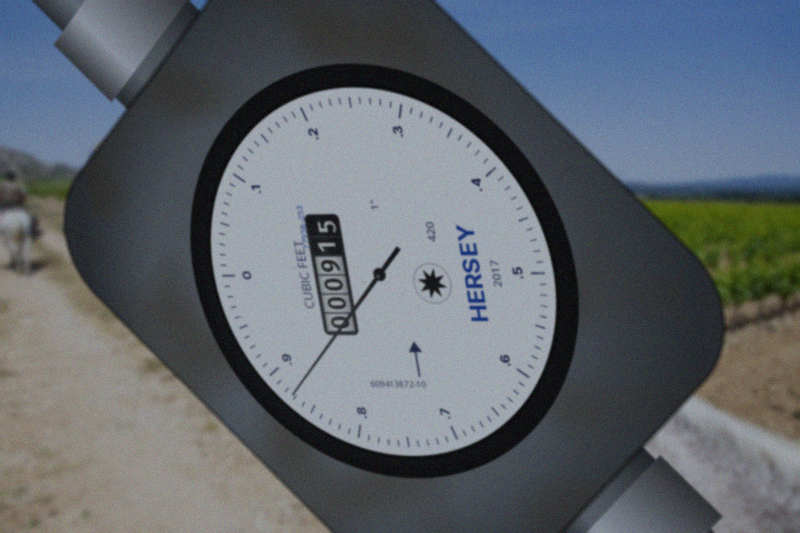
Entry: 914.87 (ft³)
